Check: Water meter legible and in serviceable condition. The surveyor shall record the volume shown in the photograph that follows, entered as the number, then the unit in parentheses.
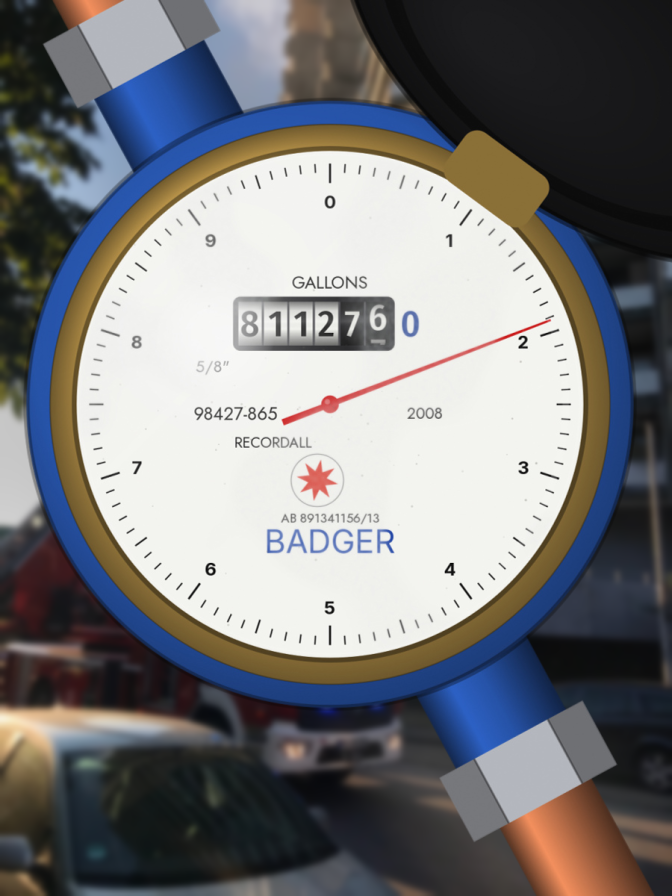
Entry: 8112761.9 (gal)
